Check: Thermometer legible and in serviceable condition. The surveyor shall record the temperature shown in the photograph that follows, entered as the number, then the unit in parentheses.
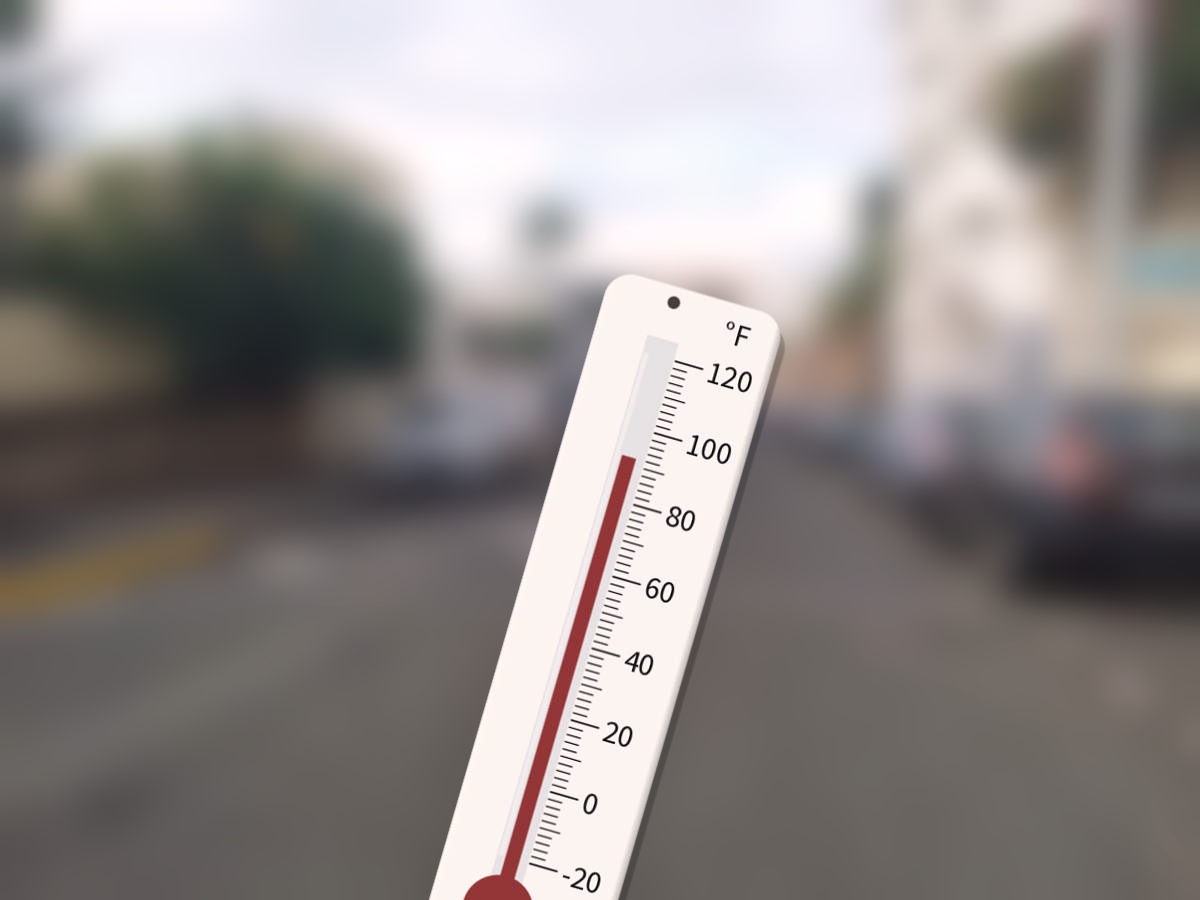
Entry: 92 (°F)
